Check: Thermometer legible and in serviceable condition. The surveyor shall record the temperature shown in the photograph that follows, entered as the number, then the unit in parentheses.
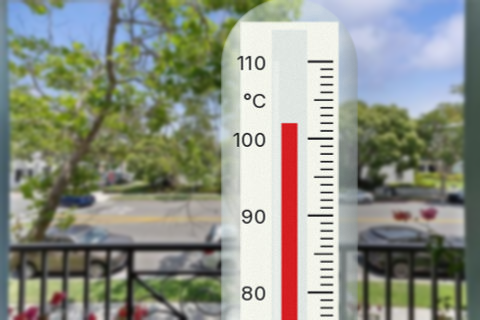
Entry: 102 (°C)
